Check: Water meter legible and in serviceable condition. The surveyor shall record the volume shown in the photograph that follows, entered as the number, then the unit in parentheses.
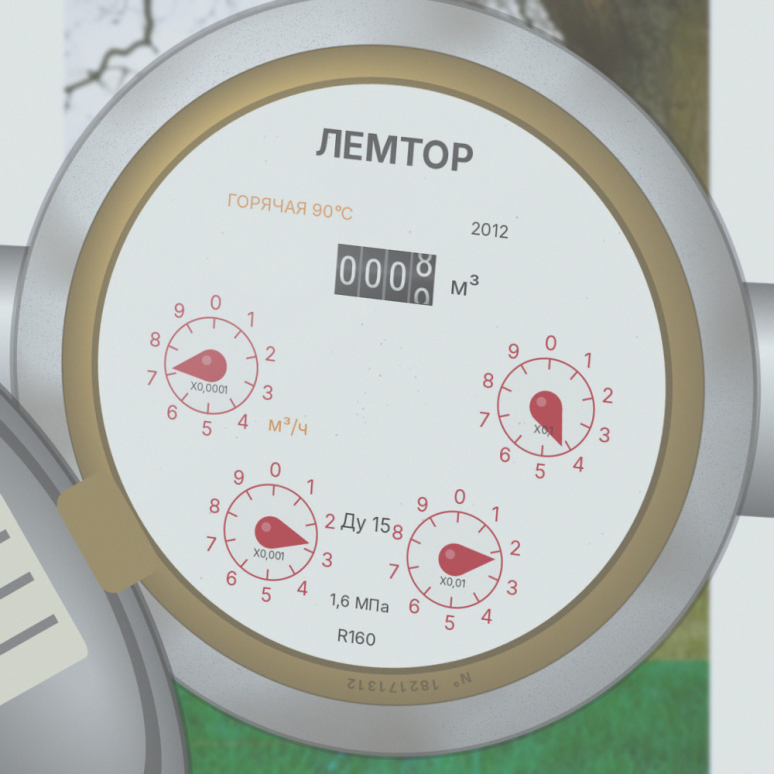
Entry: 8.4227 (m³)
